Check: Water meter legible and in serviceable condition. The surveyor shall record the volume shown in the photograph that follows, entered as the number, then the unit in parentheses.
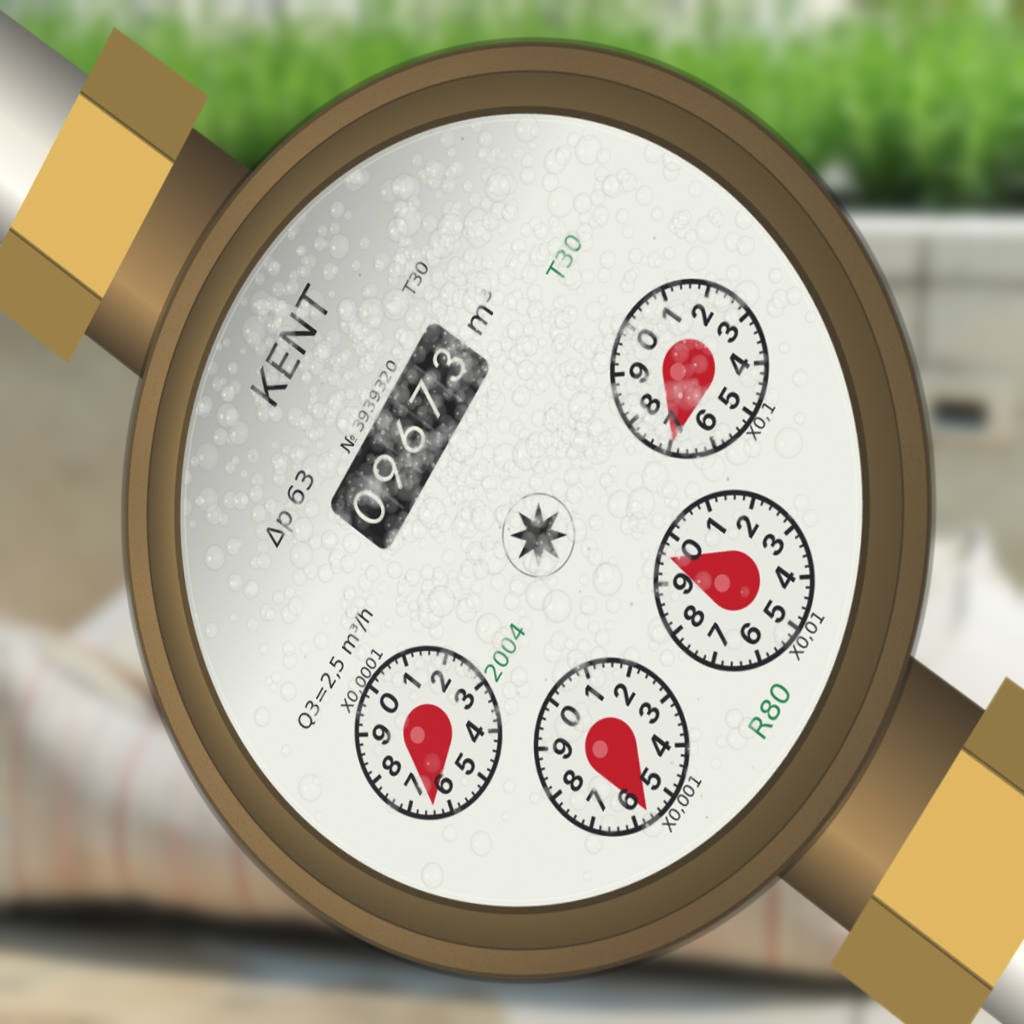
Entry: 9673.6956 (m³)
